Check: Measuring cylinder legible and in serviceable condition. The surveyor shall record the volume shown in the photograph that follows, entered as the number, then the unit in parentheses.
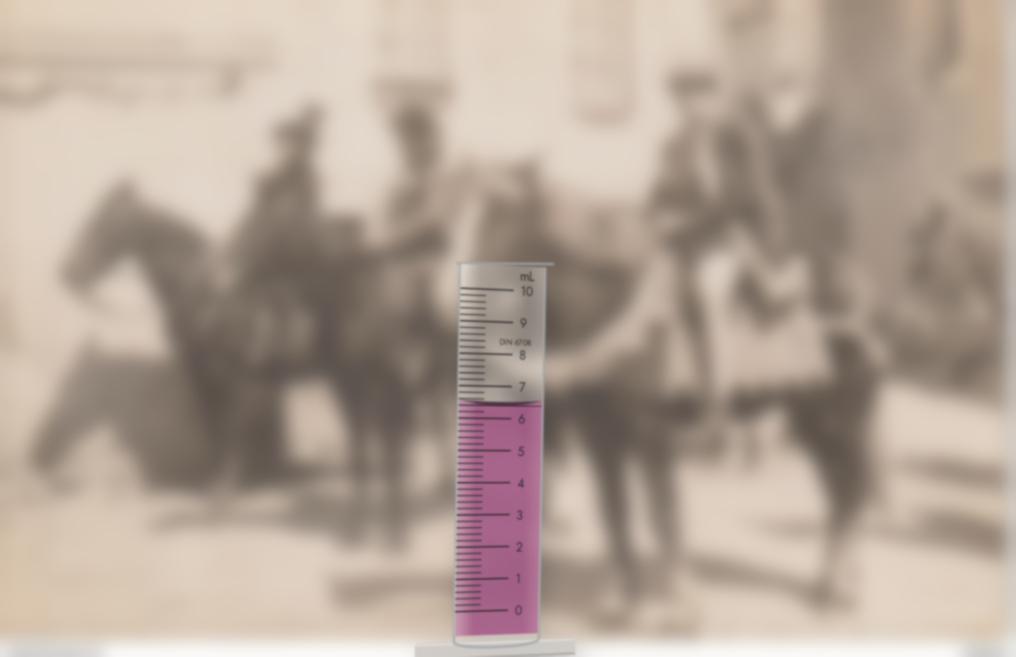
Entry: 6.4 (mL)
